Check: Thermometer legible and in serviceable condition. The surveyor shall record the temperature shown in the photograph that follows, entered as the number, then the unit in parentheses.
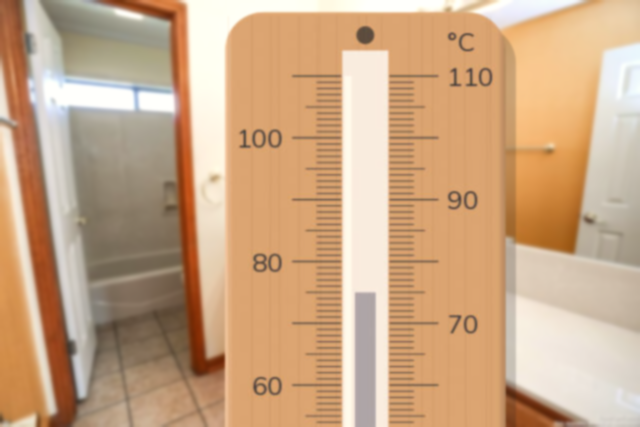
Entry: 75 (°C)
